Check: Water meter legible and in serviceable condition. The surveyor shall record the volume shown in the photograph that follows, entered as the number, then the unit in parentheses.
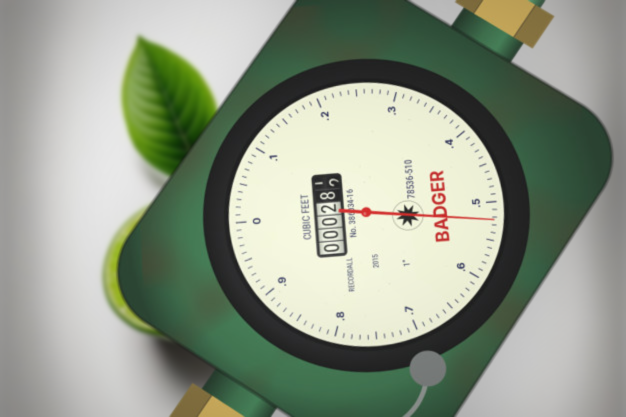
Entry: 281.52 (ft³)
